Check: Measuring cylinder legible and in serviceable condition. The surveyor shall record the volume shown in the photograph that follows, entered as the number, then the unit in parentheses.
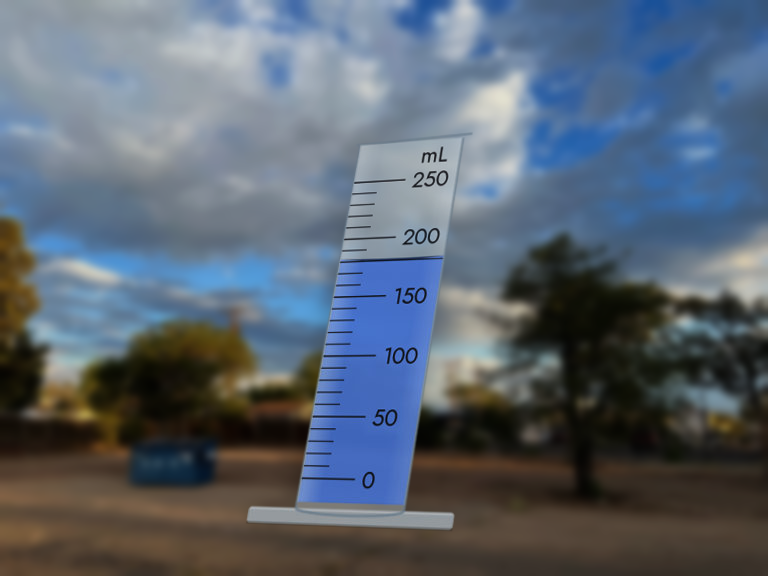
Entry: 180 (mL)
